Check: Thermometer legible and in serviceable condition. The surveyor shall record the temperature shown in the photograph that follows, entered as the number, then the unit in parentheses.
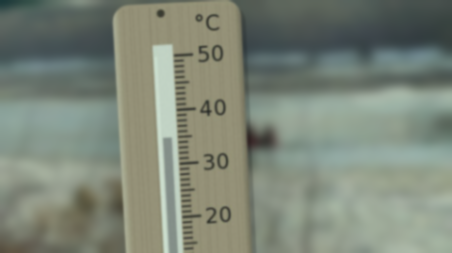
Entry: 35 (°C)
